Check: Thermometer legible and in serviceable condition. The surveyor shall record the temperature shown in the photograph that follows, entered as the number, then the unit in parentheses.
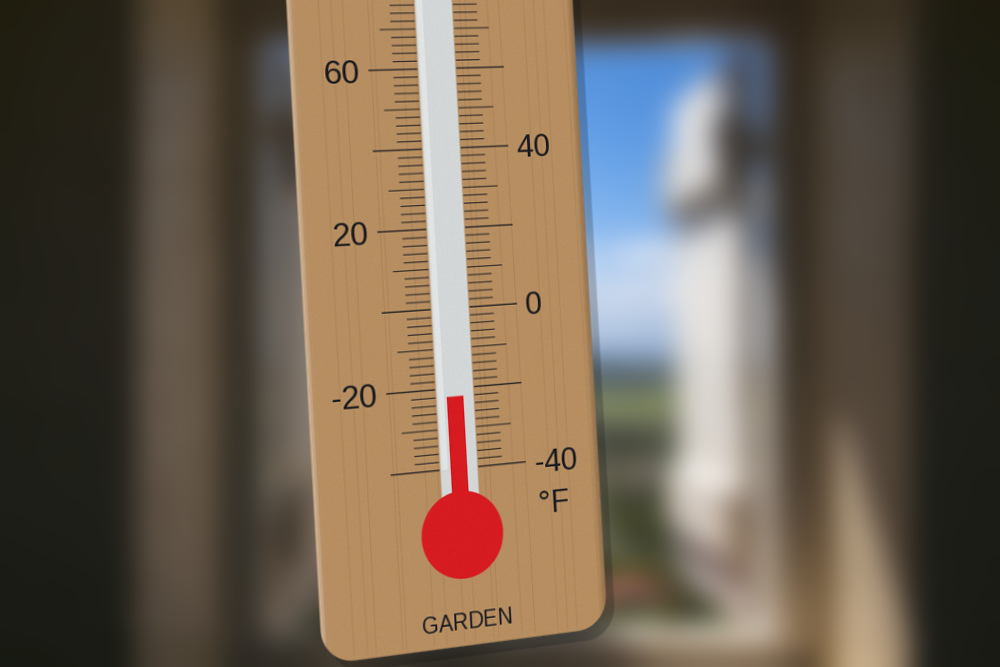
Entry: -22 (°F)
